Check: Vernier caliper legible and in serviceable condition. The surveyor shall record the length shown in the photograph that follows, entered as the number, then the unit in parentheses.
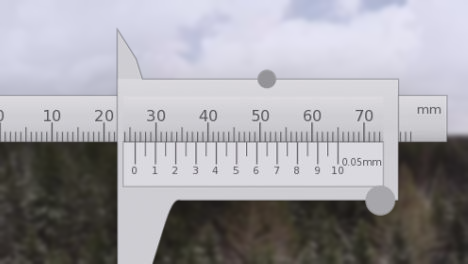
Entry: 26.0 (mm)
